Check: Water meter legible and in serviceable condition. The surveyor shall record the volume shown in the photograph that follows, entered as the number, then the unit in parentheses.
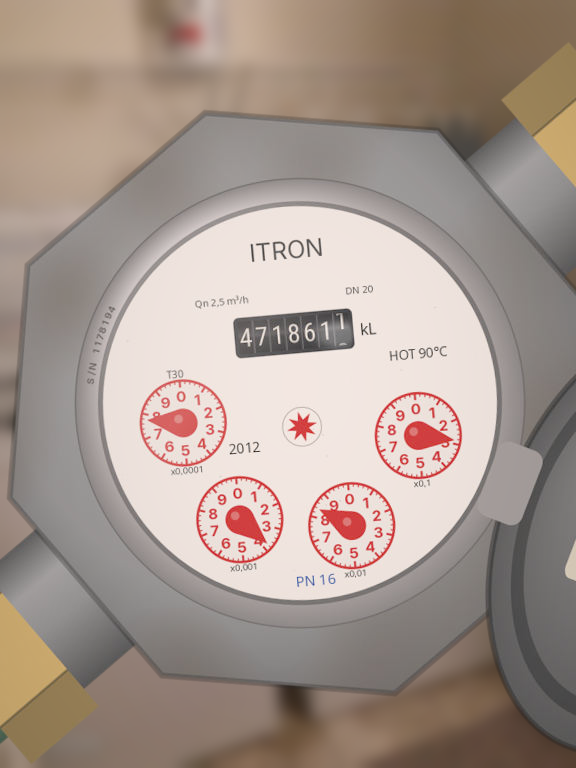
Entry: 4718611.2837 (kL)
